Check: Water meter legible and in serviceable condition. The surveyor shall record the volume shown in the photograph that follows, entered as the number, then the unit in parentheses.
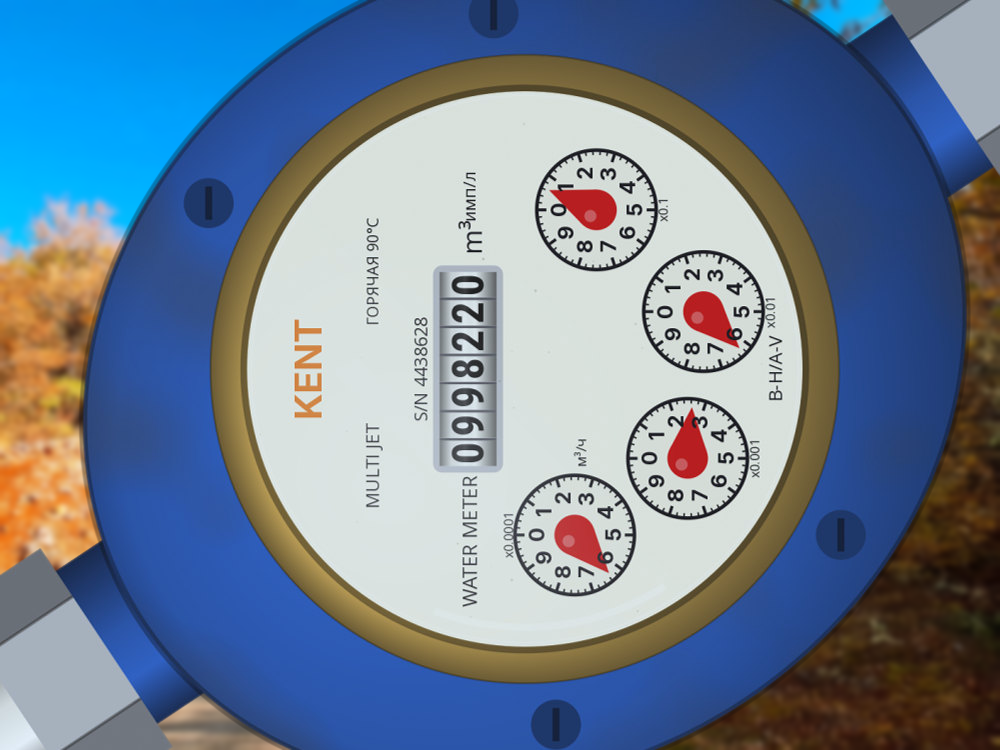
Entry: 998220.0626 (m³)
